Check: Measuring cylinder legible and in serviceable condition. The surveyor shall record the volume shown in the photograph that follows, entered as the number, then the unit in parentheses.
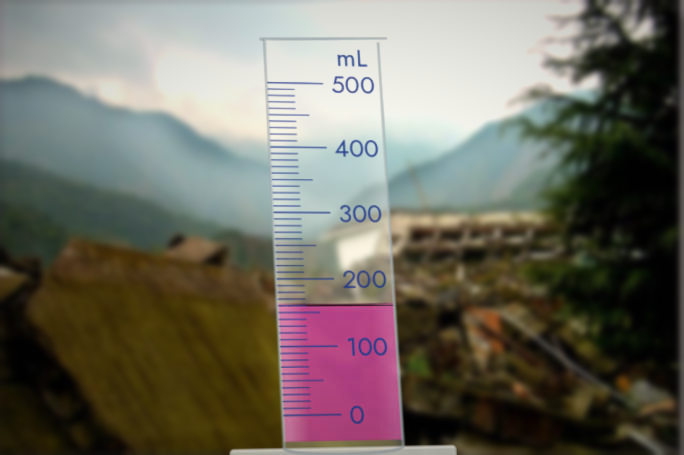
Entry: 160 (mL)
